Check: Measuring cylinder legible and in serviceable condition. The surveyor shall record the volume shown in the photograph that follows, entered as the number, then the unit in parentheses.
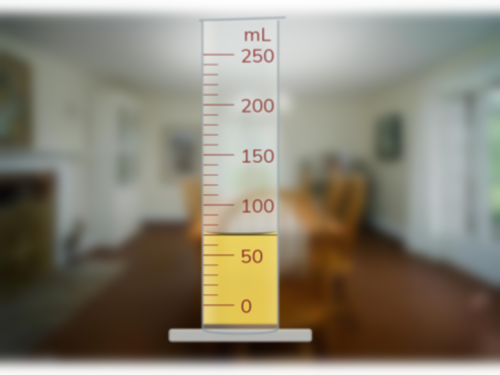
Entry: 70 (mL)
